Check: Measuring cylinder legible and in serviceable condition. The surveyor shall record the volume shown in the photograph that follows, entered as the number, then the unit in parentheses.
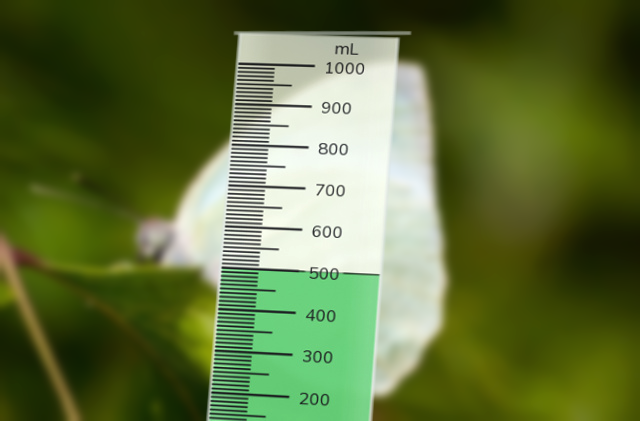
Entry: 500 (mL)
